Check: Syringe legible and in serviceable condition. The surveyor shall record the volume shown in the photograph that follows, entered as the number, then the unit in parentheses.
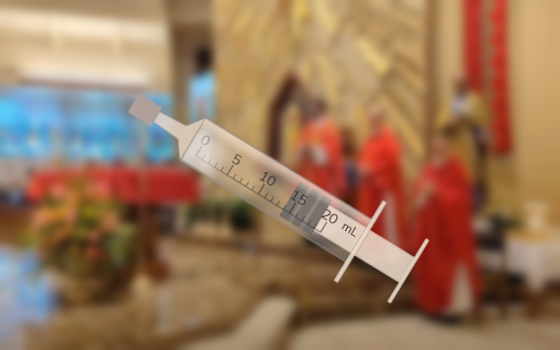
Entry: 14 (mL)
